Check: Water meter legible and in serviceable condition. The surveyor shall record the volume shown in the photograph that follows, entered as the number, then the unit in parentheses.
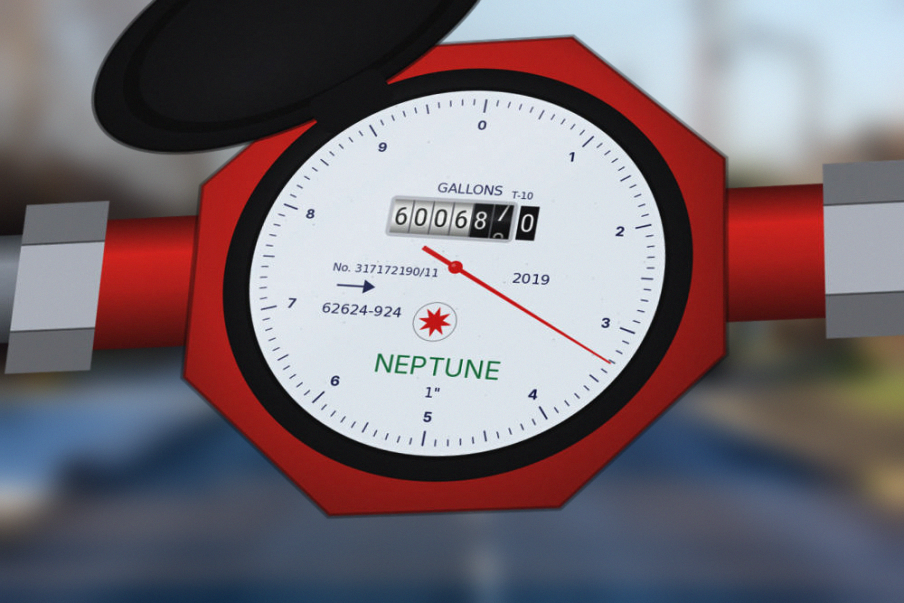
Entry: 6006873.3 (gal)
